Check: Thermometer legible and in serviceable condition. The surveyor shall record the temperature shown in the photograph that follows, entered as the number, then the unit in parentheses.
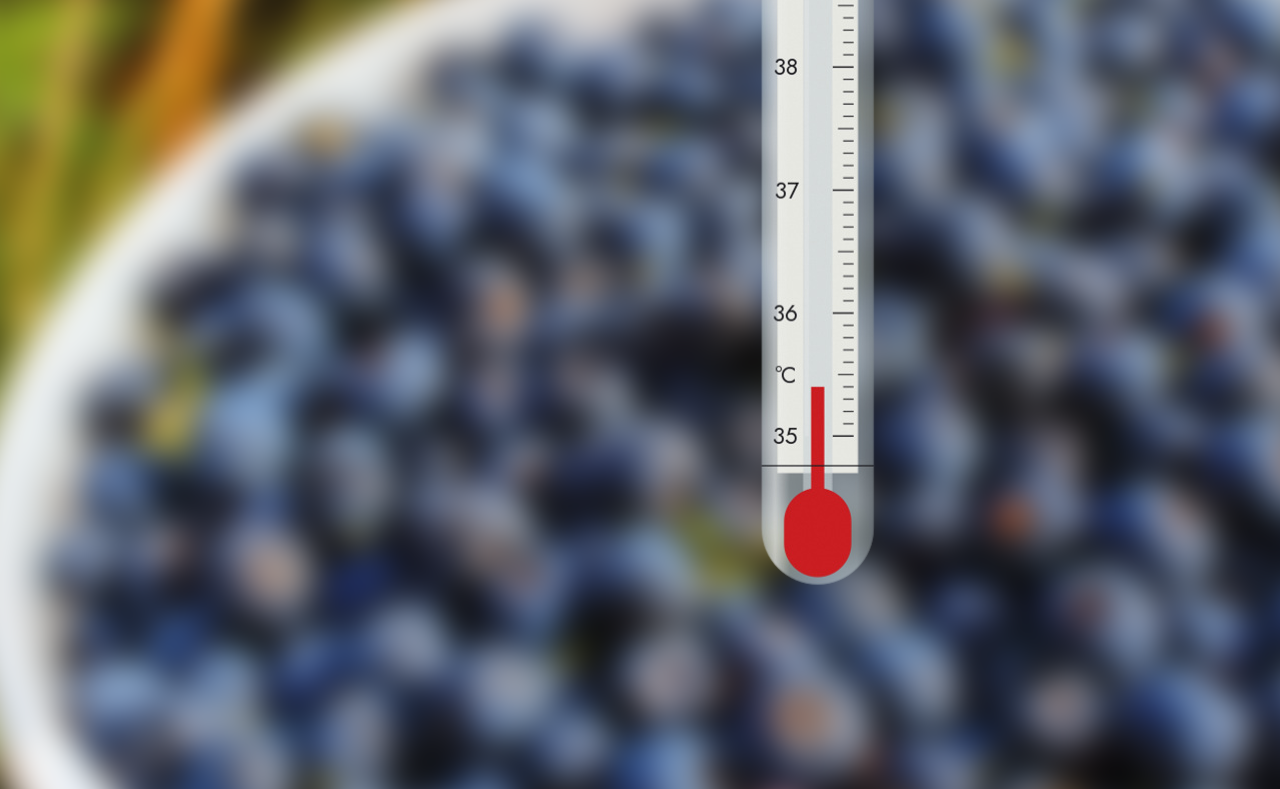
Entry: 35.4 (°C)
